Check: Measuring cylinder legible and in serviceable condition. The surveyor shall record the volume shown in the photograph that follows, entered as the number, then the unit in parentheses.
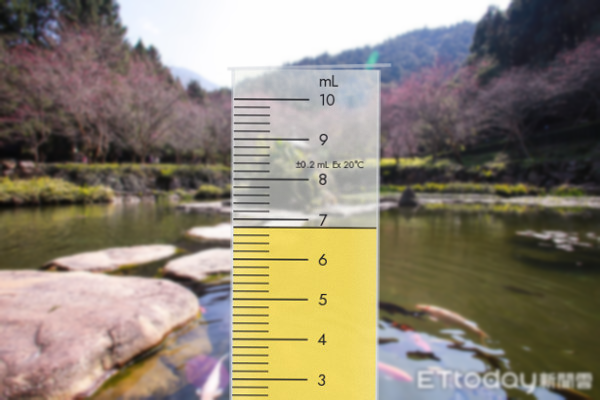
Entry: 6.8 (mL)
